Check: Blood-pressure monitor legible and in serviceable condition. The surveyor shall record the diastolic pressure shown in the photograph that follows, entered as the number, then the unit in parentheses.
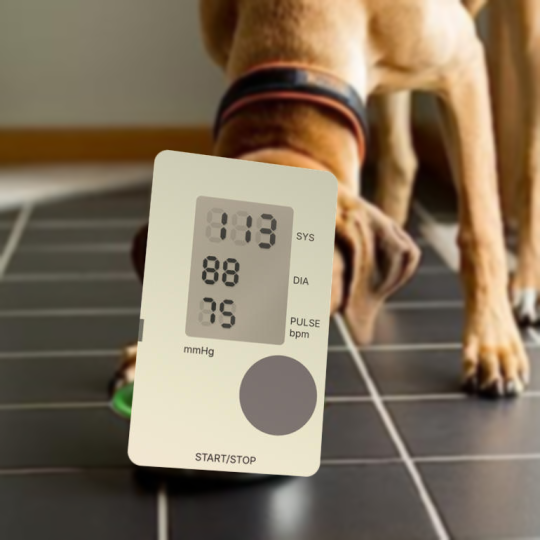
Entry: 88 (mmHg)
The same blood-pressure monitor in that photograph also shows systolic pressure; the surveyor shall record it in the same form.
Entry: 113 (mmHg)
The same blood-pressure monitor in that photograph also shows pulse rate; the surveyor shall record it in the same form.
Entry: 75 (bpm)
